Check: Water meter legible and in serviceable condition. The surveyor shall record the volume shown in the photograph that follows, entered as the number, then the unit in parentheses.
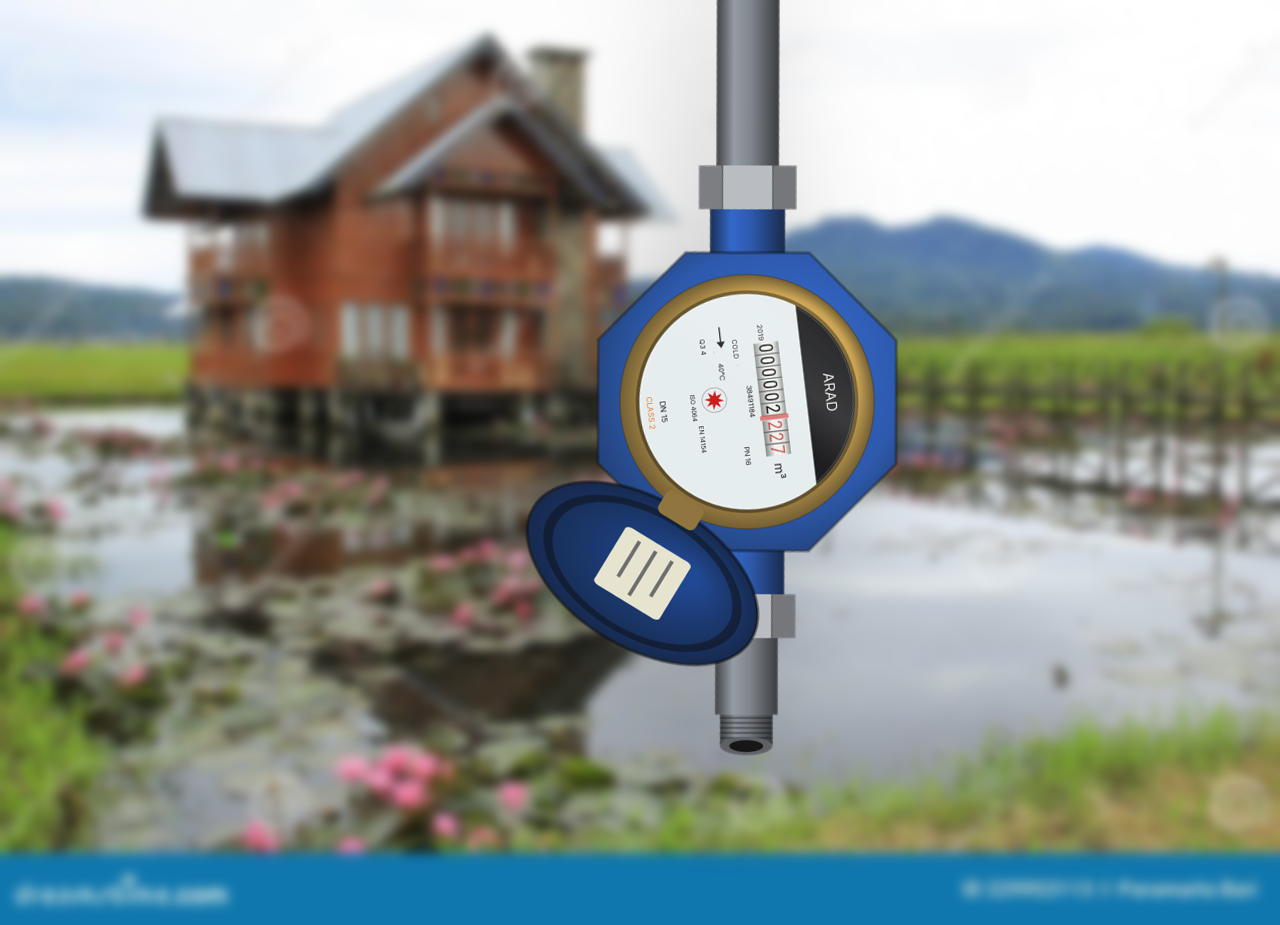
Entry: 2.227 (m³)
